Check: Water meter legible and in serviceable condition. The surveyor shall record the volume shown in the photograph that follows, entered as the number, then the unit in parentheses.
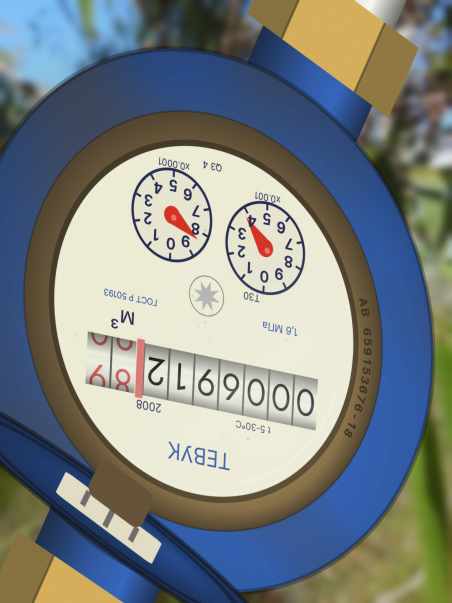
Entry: 6912.8938 (m³)
